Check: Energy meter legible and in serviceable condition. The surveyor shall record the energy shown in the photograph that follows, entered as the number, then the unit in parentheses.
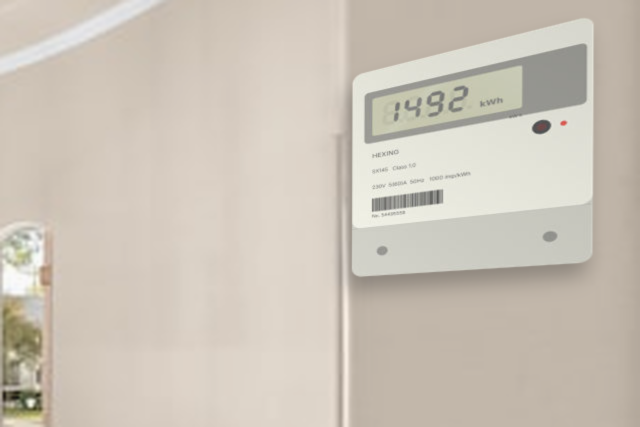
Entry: 1492 (kWh)
